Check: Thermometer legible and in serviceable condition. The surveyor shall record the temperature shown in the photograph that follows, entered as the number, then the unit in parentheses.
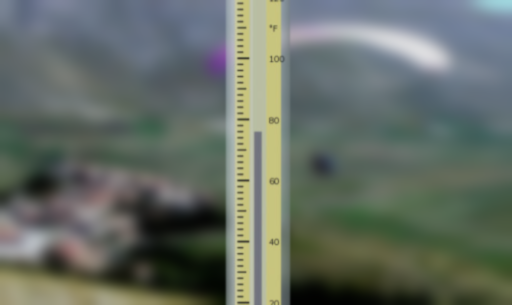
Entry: 76 (°F)
